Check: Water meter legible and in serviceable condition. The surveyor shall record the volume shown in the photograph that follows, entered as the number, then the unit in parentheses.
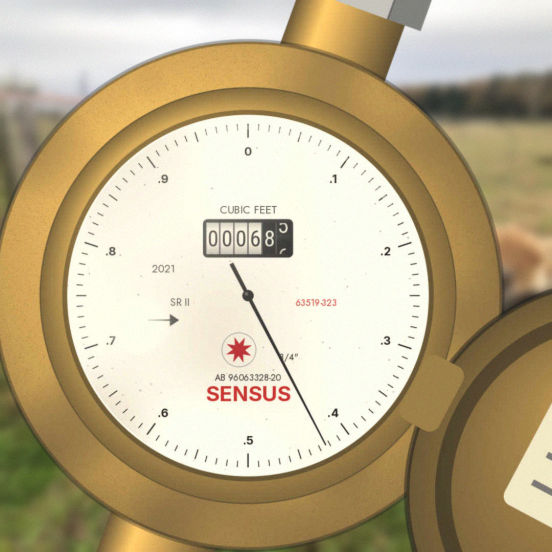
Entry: 685.42 (ft³)
